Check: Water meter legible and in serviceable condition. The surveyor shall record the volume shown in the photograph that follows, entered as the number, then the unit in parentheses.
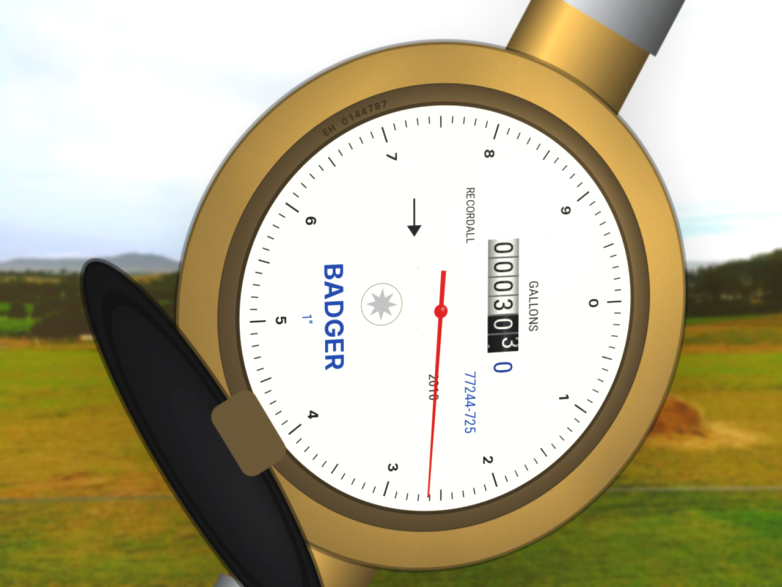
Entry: 3032.6 (gal)
